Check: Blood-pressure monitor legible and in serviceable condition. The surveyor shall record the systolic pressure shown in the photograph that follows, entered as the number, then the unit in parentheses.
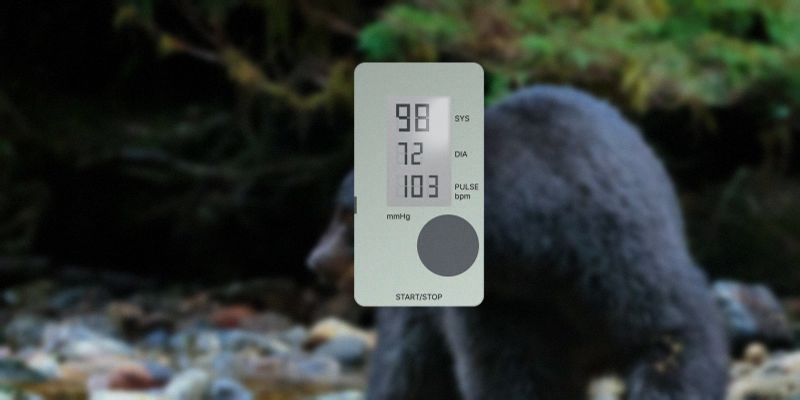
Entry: 98 (mmHg)
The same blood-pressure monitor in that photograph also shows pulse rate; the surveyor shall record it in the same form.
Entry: 103 (bpm)
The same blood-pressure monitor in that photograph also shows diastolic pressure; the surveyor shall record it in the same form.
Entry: 72 (mmHg)
